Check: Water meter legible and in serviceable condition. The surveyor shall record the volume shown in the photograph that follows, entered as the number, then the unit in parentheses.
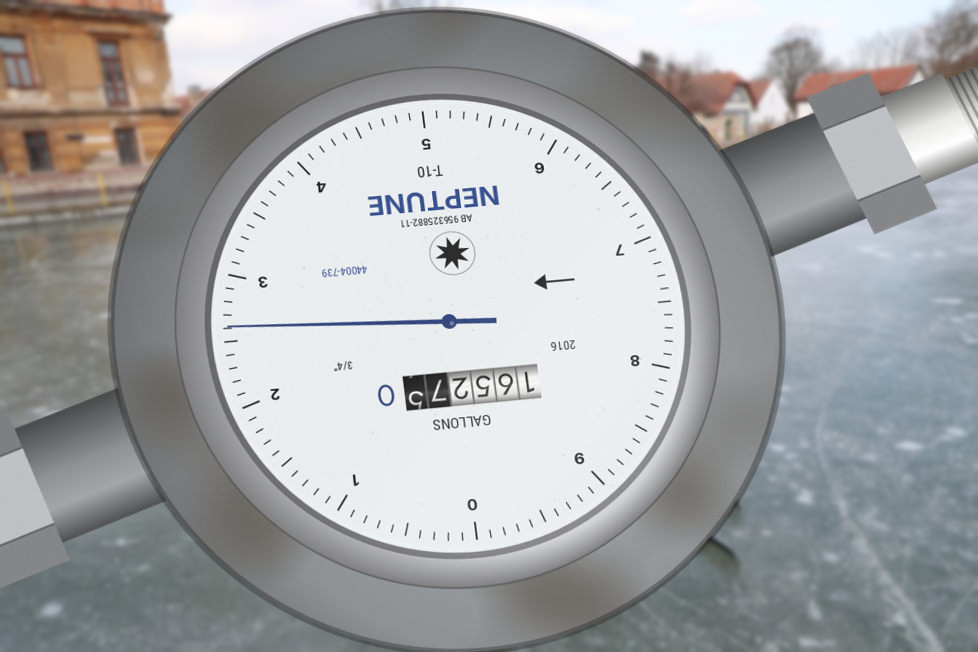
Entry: 1652752.6 (gal)
